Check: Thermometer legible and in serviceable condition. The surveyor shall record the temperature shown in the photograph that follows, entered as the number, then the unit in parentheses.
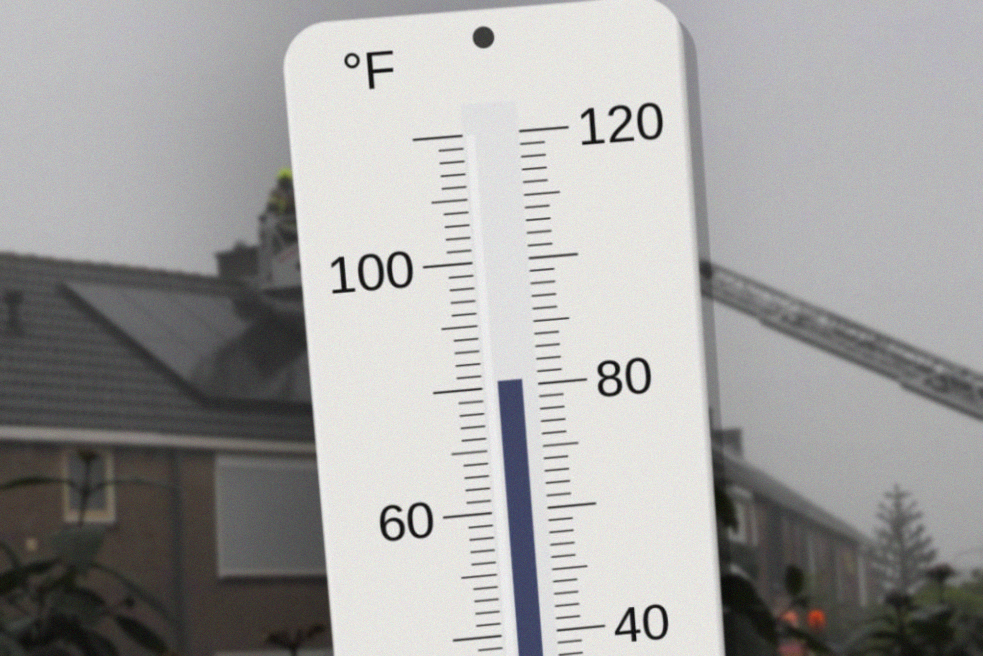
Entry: 81 (°F)
